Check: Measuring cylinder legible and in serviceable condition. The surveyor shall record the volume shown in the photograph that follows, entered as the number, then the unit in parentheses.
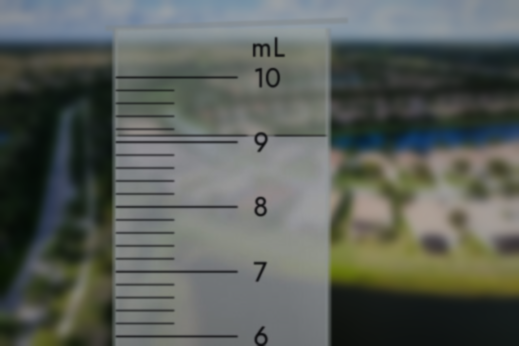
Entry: 9.1 (mL)
